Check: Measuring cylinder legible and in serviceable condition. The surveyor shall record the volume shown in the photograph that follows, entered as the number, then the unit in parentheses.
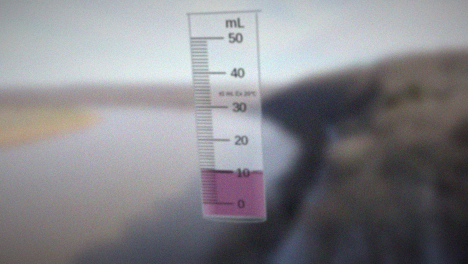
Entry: 10 (mL)
